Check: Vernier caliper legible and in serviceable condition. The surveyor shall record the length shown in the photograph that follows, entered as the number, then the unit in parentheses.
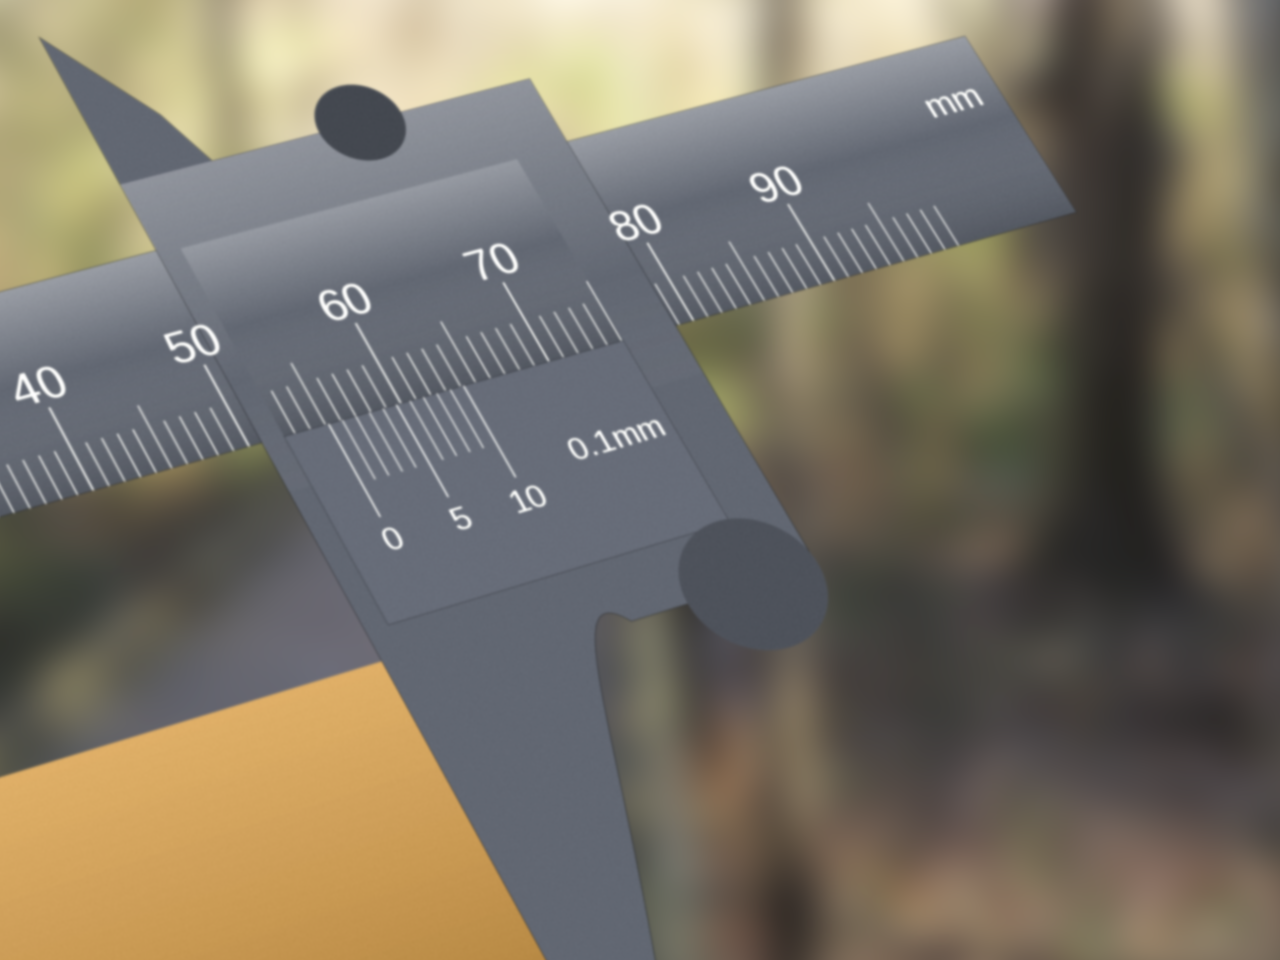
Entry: 55.2 (mm)
